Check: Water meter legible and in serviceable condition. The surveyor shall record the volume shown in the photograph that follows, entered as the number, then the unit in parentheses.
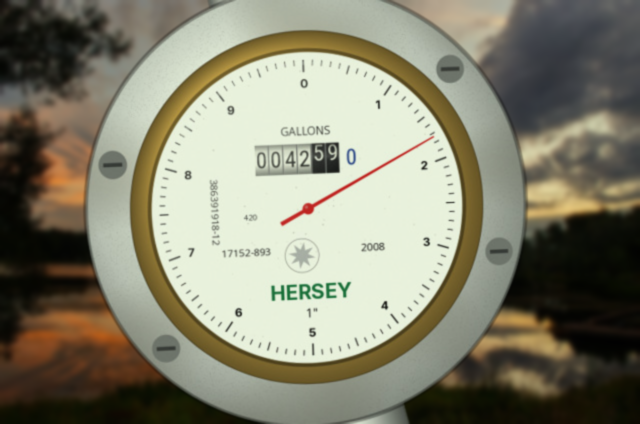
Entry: 42591.7 (gal)
